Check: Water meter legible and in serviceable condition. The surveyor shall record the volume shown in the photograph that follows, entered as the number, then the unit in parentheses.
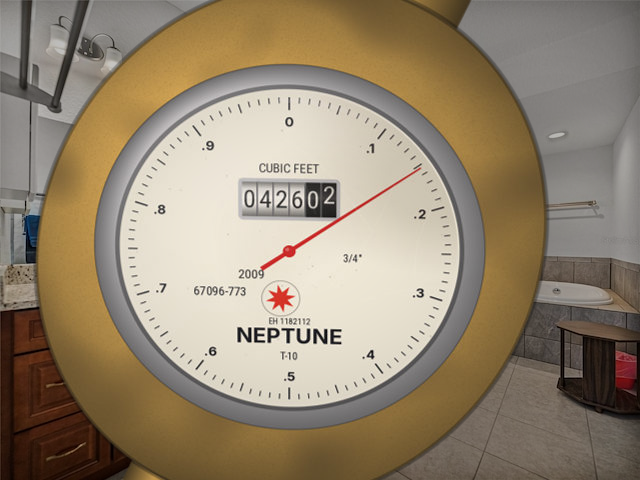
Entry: 42602.15 (ft³)
